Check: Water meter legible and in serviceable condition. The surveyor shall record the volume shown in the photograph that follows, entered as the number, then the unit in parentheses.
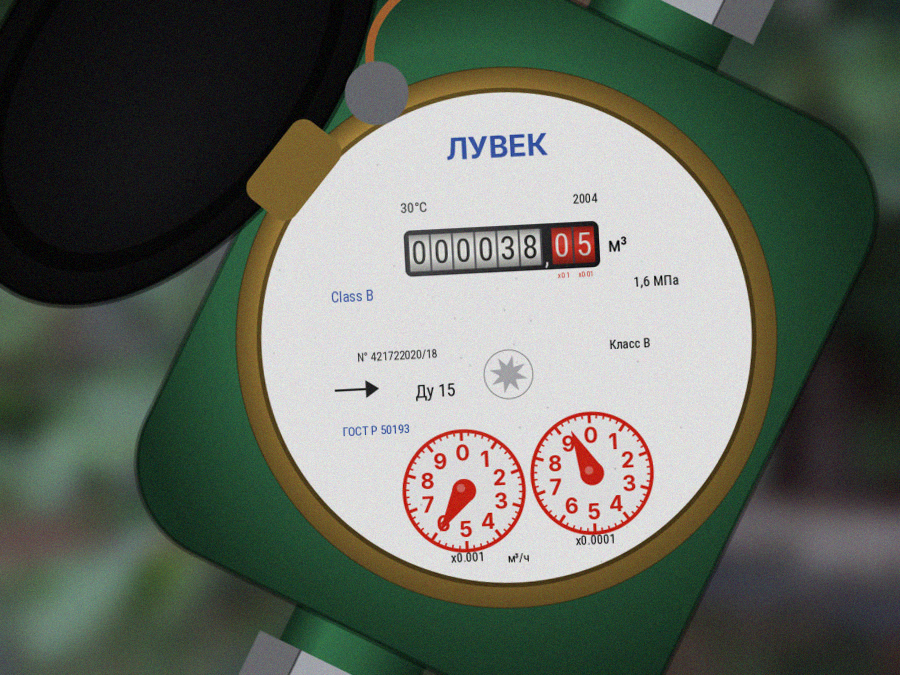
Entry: 38.0559 (m³)
